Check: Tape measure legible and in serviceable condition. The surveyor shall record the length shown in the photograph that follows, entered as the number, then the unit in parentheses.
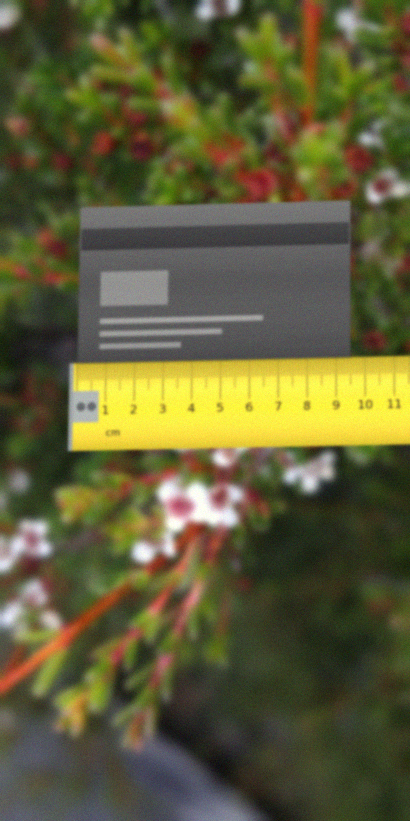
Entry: 9.5 (cm)
